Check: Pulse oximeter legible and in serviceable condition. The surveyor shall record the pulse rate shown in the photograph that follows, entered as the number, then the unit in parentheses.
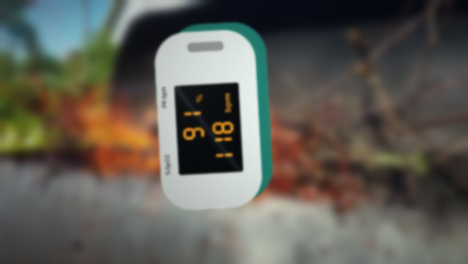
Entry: 118 (bpm)
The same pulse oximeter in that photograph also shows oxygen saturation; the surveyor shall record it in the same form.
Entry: 91 (%)
